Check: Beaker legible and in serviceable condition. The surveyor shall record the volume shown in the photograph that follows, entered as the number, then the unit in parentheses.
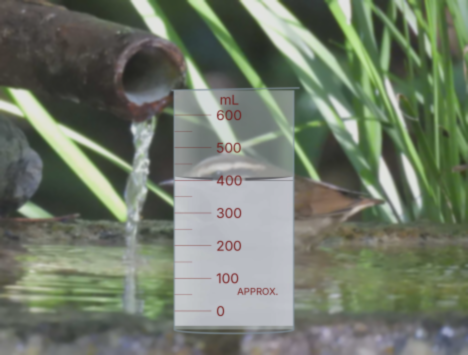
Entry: 400 (mL)
